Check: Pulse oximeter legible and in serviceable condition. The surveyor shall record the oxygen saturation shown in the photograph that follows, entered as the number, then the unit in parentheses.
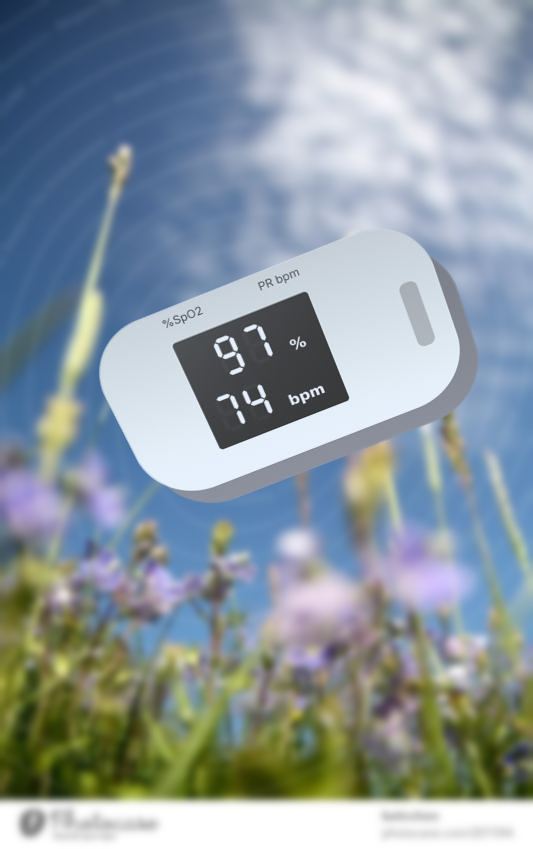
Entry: 97 (%)
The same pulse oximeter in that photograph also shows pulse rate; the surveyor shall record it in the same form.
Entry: 74 (bpm)
